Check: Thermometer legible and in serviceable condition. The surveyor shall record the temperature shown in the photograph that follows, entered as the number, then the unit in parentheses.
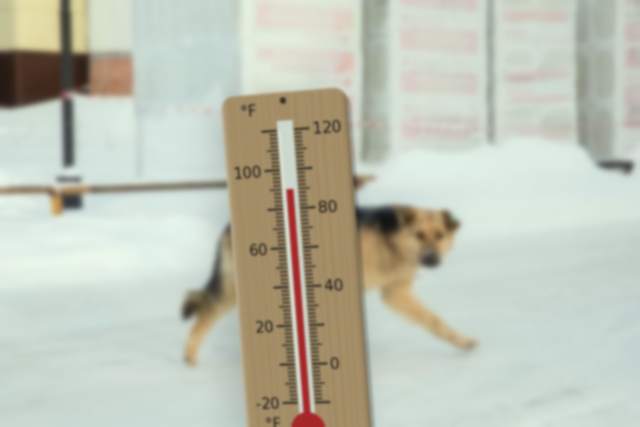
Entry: 90 (°F)
